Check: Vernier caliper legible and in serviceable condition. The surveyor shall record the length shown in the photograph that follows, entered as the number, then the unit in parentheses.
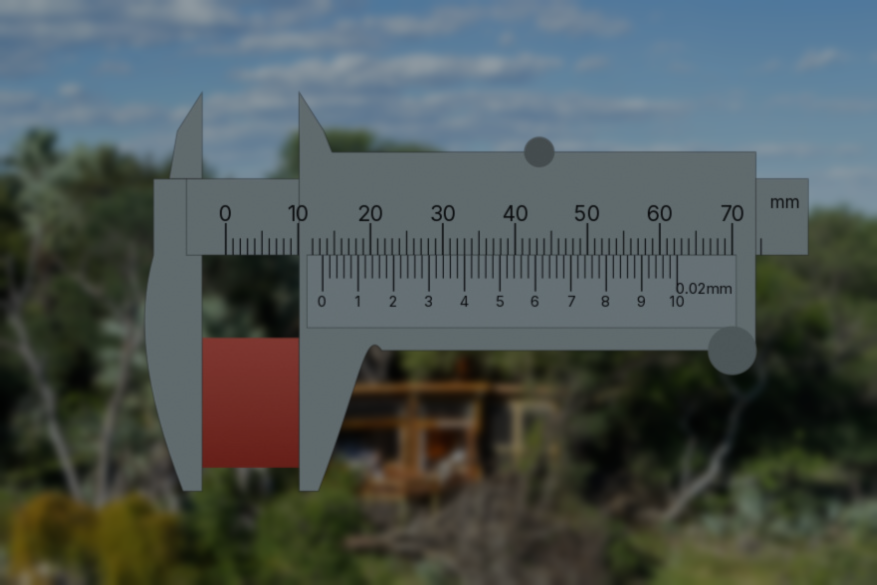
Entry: 13.4 (mm)
